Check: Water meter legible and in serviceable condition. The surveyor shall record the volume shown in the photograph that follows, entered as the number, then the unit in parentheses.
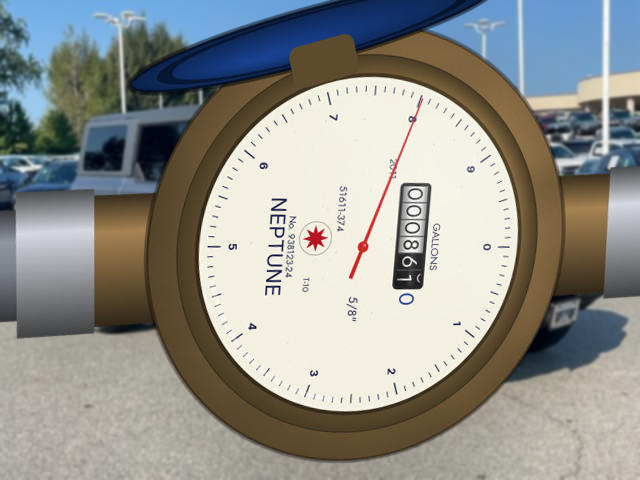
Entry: 8608.0 (gal)
